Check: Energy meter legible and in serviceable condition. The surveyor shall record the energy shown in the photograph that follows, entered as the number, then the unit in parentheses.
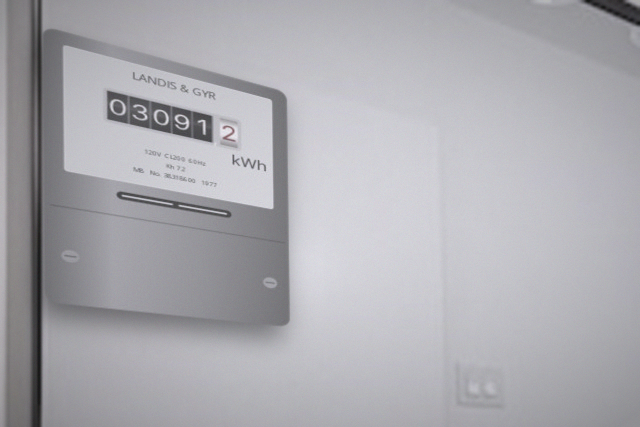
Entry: 3091.2 (kWh)
